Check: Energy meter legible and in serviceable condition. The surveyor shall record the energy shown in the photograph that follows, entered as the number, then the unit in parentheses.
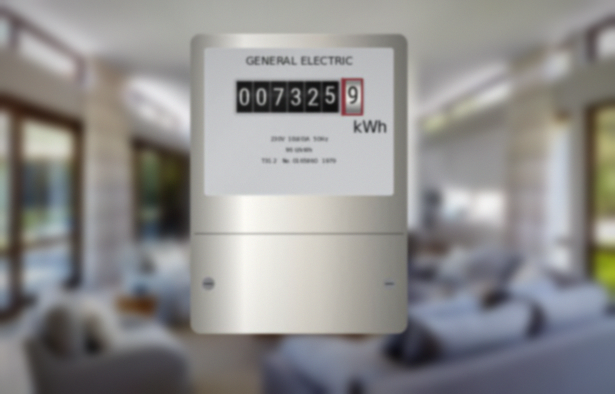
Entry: 7325.9 (kWh)
